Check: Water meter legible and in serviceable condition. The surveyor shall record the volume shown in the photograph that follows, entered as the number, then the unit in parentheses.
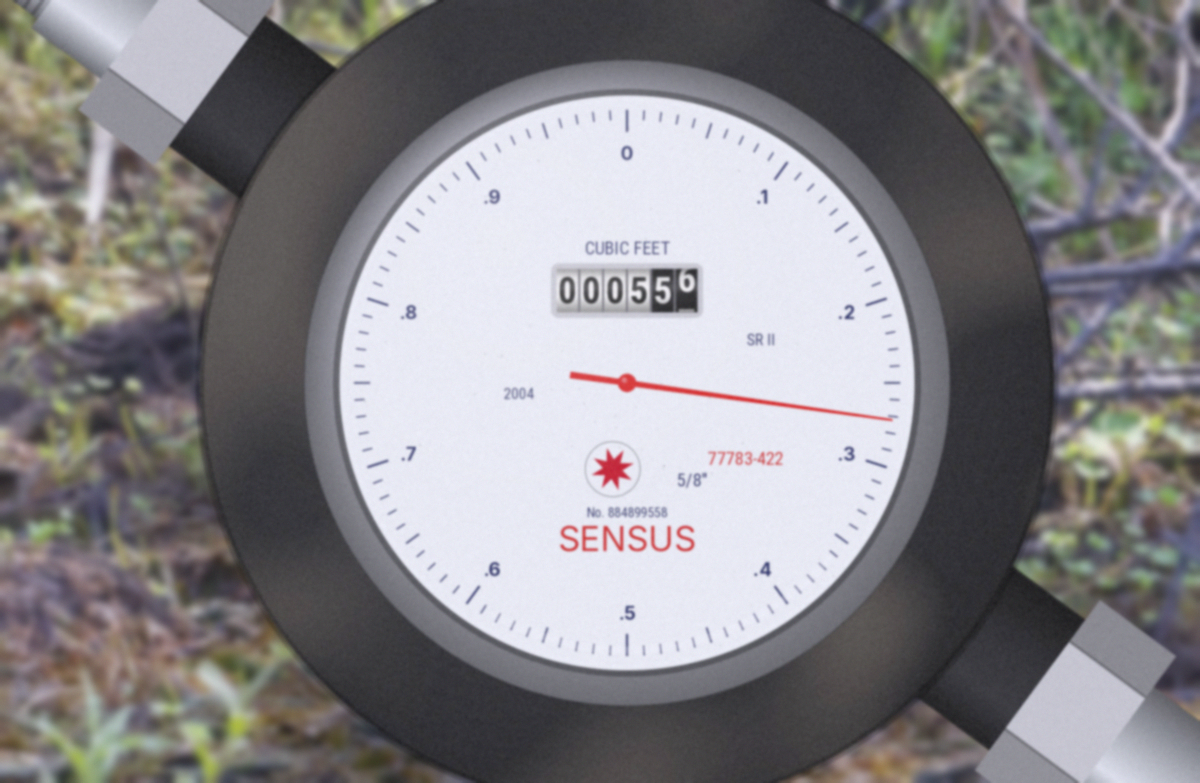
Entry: 556.27 (ft³)
